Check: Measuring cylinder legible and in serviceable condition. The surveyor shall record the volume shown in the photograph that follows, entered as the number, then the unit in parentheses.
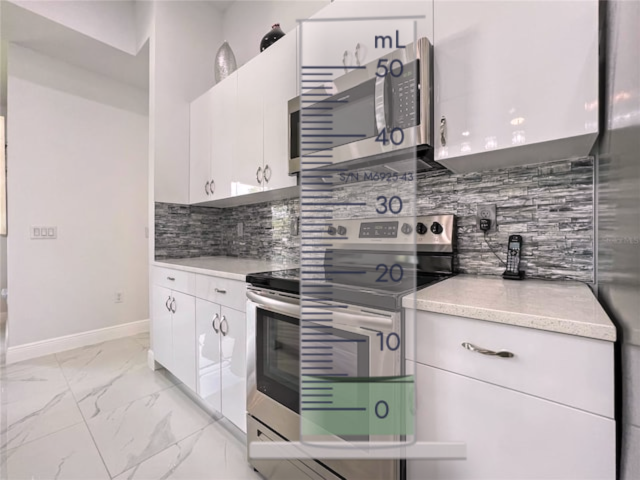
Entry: 4 (mL)
